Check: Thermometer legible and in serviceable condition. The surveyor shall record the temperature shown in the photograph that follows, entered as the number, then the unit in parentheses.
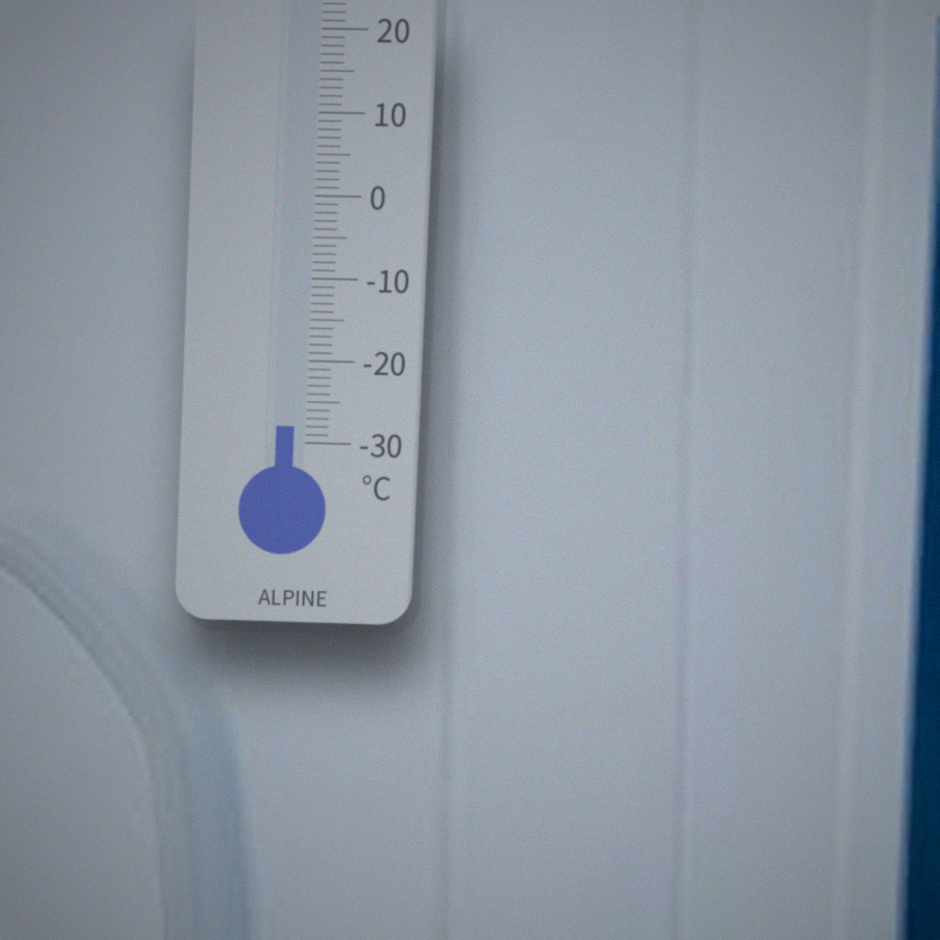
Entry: -28 (°C)
